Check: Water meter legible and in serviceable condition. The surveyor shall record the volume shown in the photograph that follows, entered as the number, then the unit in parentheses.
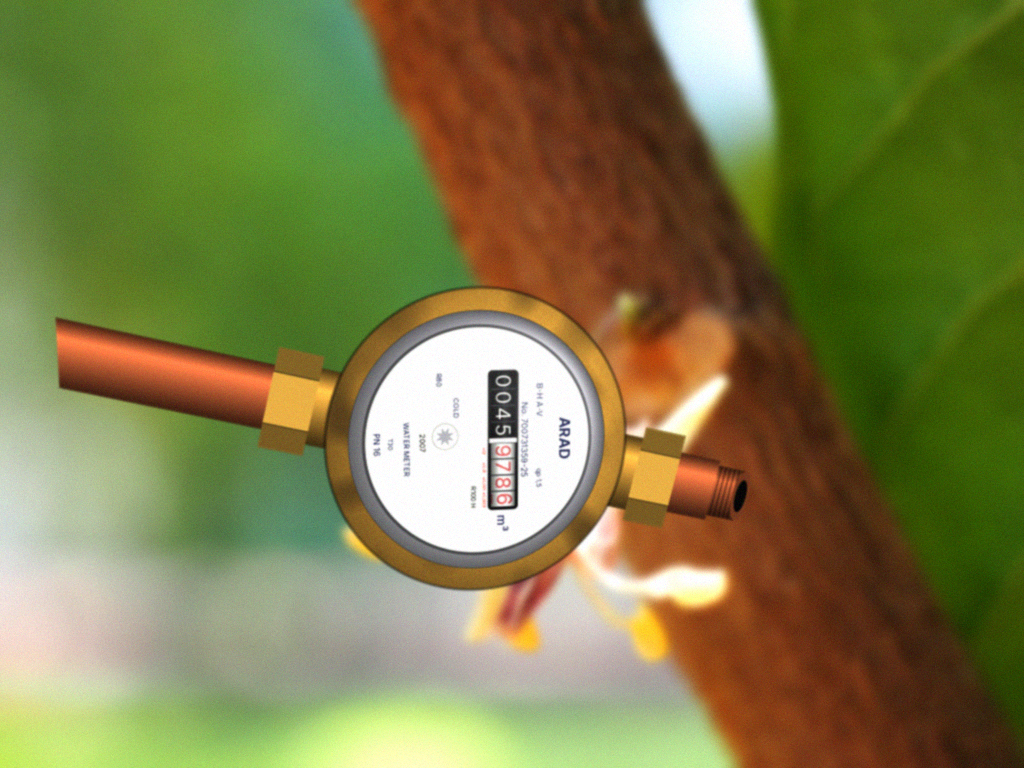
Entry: 45.9786 (m³)
